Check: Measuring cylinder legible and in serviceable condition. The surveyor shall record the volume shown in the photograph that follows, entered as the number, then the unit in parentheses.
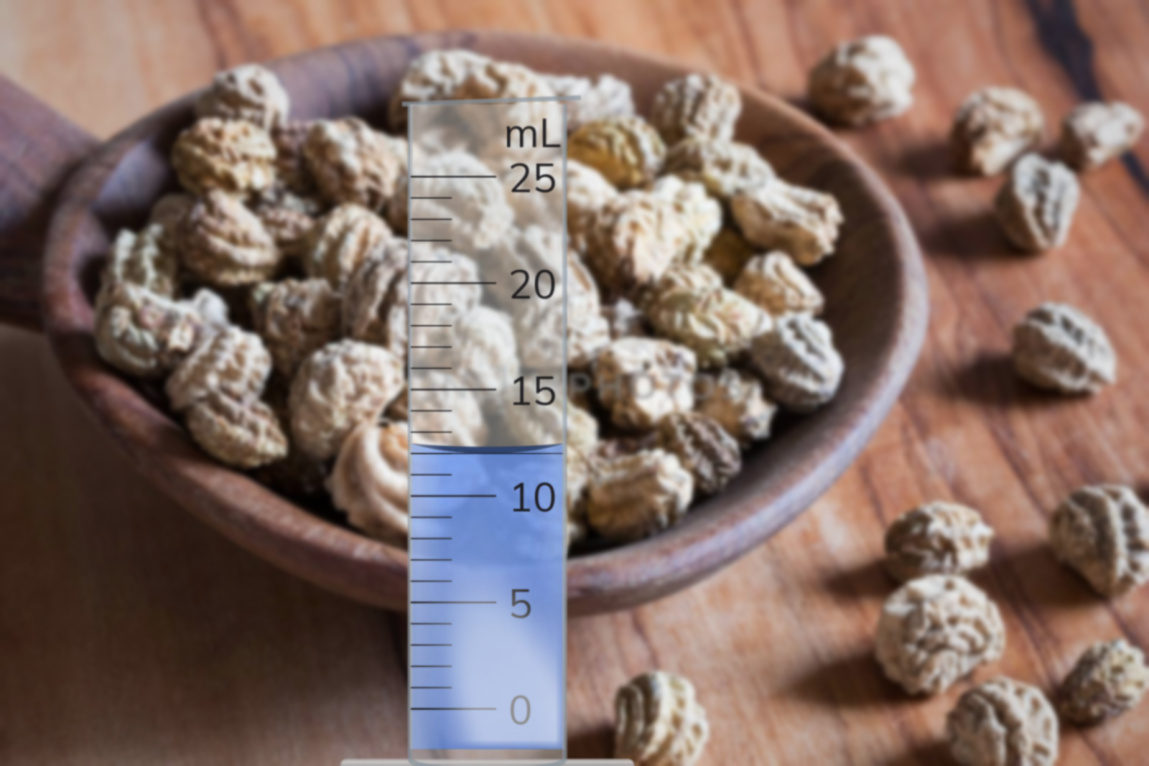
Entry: 12 (mL)
